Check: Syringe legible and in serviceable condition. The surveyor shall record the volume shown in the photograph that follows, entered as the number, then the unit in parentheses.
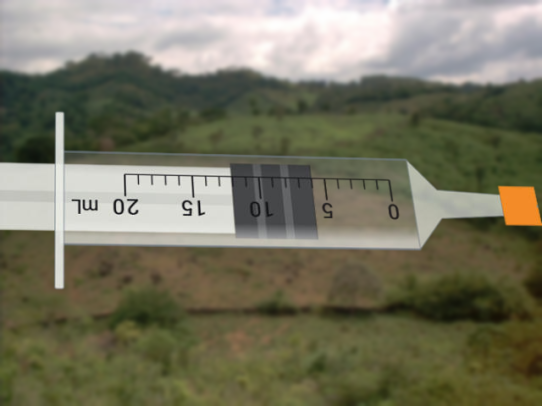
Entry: 6 (mL)
